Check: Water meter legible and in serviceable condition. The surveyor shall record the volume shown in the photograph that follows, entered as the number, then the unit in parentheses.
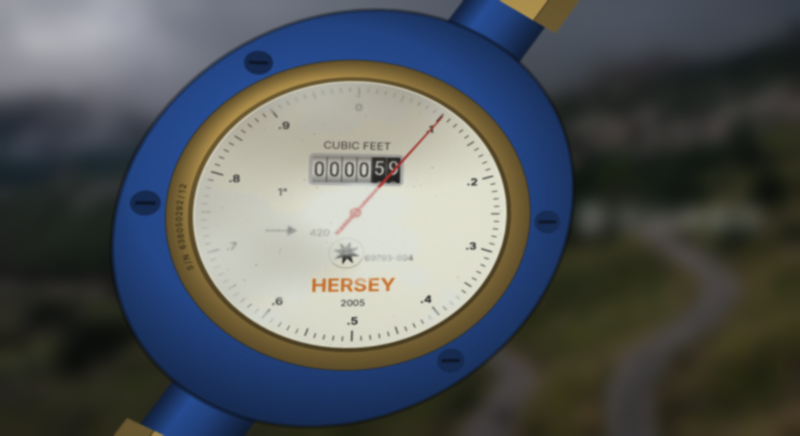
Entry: 59.10 (ft³)
